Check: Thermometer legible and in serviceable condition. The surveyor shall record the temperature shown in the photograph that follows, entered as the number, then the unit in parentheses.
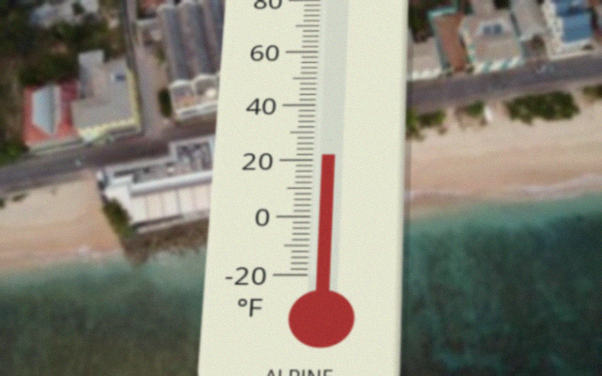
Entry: 22 (°F)
